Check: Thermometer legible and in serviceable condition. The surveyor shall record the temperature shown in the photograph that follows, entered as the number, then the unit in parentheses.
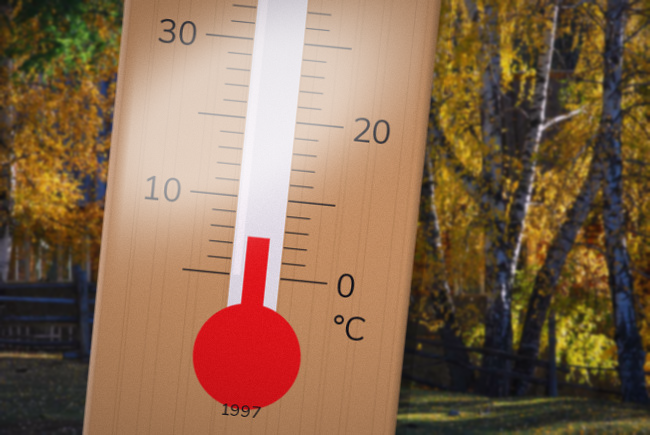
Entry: 5 (°C)
